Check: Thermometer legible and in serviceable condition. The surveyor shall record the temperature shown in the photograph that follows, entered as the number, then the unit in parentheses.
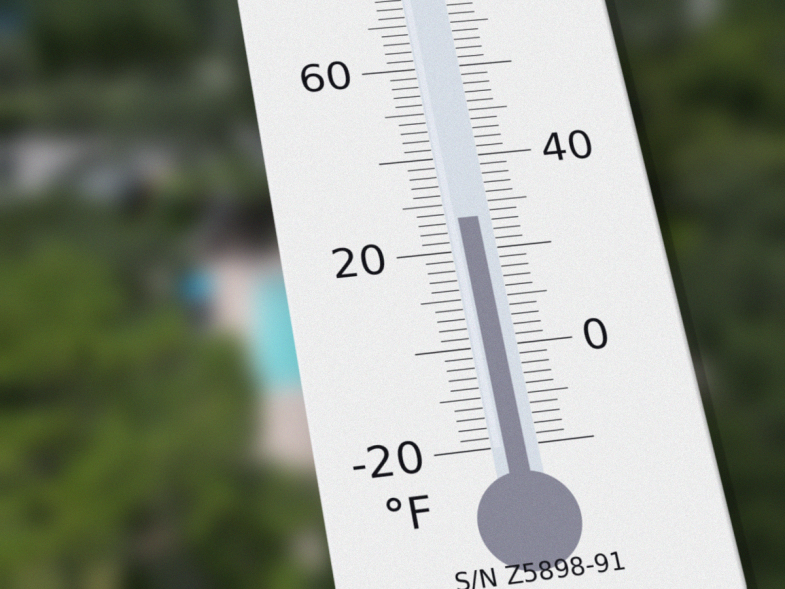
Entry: 27 (°F)
